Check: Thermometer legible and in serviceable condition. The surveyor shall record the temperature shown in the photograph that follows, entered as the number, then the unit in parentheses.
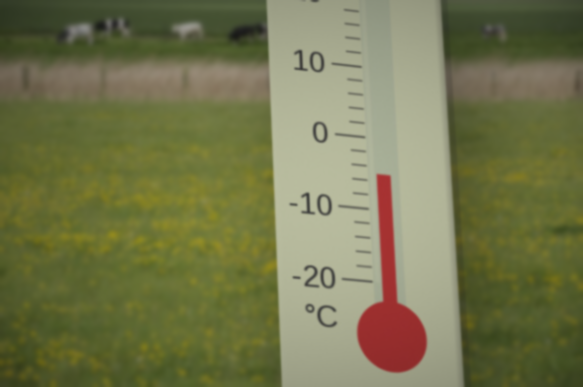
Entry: -5 (°C)
